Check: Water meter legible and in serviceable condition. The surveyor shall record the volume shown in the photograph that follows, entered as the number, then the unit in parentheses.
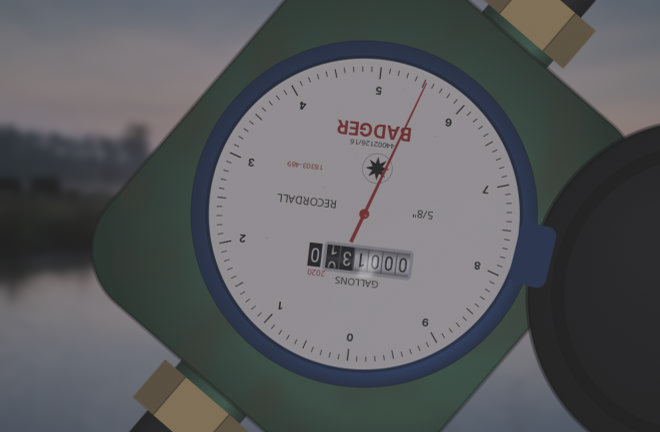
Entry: 1305.5 (gal)
